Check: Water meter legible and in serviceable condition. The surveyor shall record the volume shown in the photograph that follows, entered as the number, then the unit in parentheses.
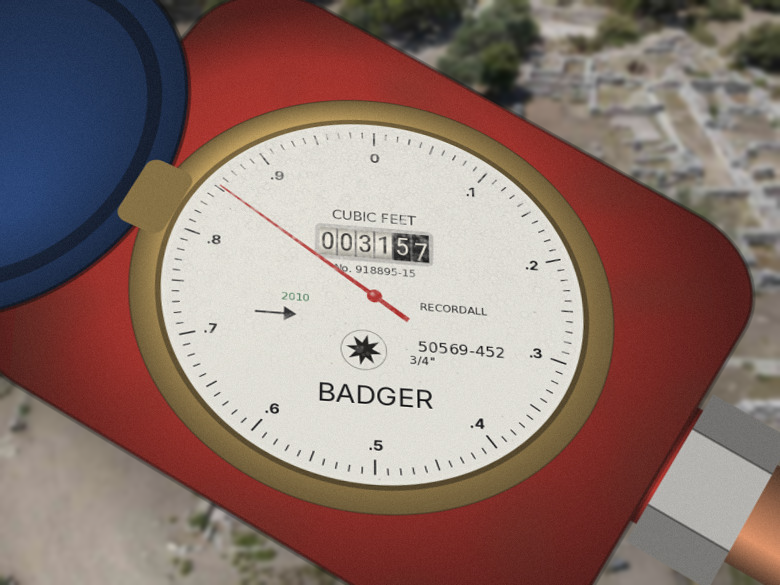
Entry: 3156.85 (ft³)
